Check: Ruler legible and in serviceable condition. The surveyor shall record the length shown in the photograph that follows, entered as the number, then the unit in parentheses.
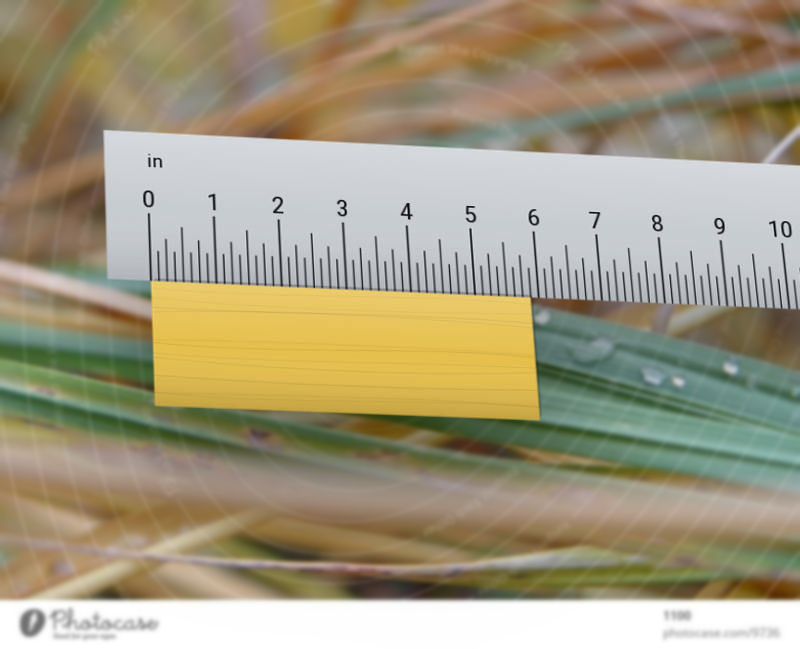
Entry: 5.875 (in)
